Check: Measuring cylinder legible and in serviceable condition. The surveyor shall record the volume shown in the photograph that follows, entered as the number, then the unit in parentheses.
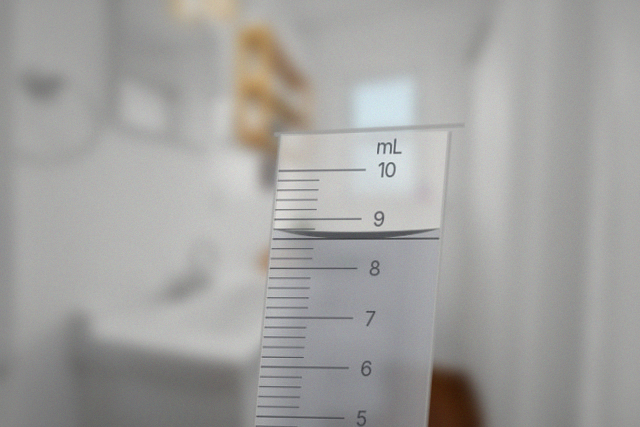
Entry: 8.6 (mL)
